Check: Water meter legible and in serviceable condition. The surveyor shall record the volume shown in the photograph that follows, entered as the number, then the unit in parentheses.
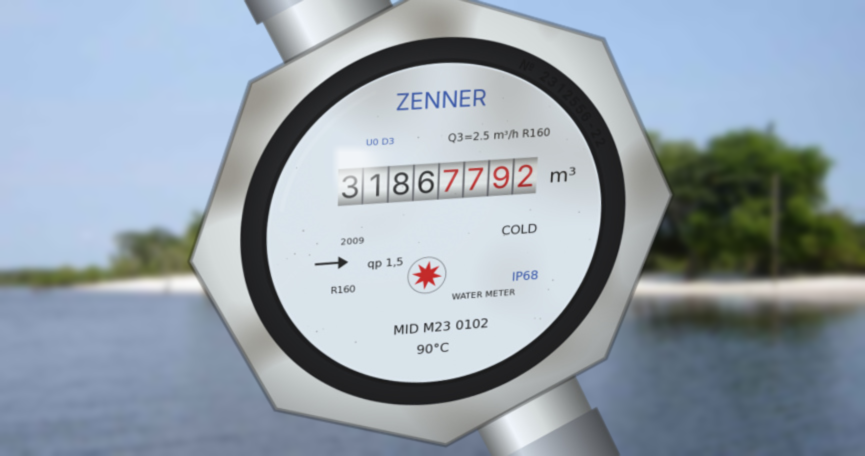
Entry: 3186.7792 (m³)
